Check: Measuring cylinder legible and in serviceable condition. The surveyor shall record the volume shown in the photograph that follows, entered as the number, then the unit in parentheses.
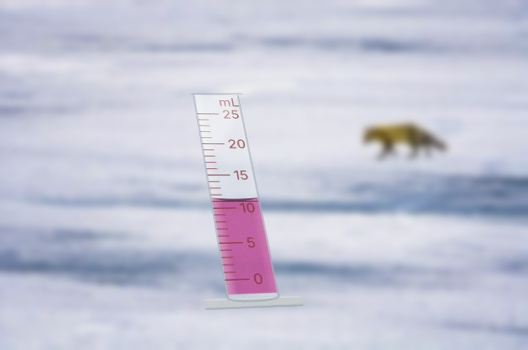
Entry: 11 (mL)
